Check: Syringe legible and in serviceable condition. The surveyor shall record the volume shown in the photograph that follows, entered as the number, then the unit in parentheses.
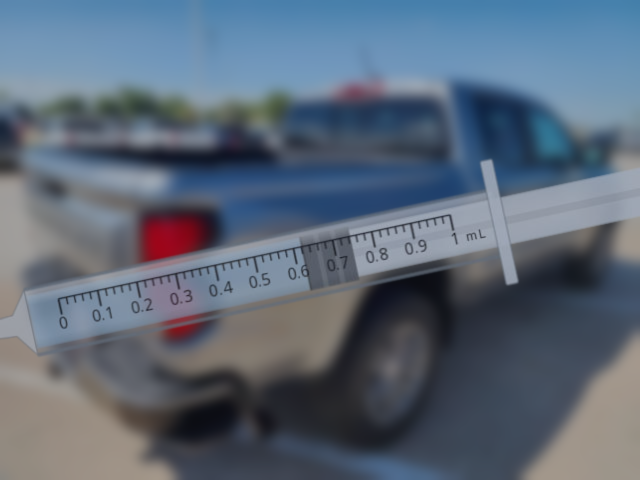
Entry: 0.62 (mL)
